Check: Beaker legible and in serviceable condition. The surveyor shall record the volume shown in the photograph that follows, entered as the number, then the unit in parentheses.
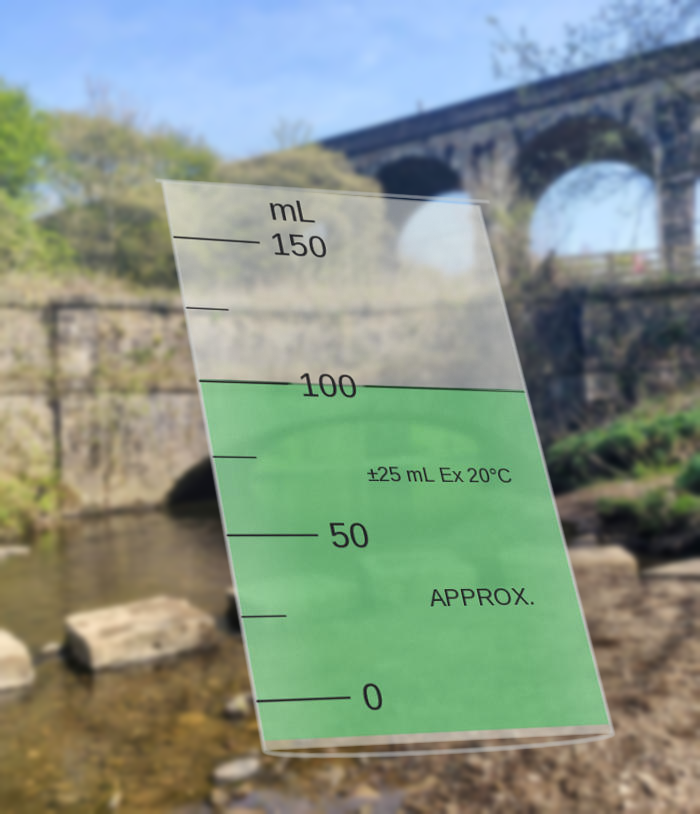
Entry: 100 (mL)
